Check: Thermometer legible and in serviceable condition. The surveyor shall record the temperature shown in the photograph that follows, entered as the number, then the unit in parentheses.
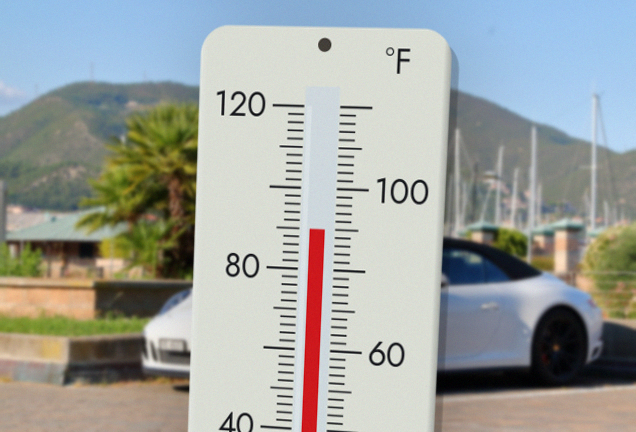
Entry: 90 (°F)
